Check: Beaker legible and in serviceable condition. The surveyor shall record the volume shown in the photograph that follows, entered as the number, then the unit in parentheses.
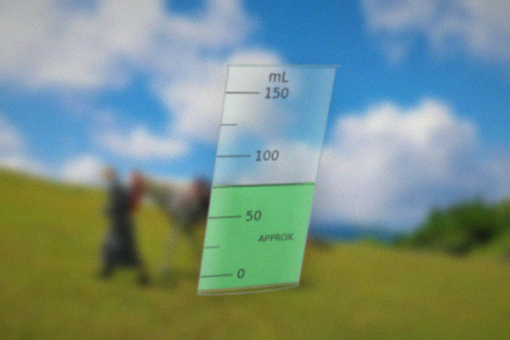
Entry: 75 (mL)
